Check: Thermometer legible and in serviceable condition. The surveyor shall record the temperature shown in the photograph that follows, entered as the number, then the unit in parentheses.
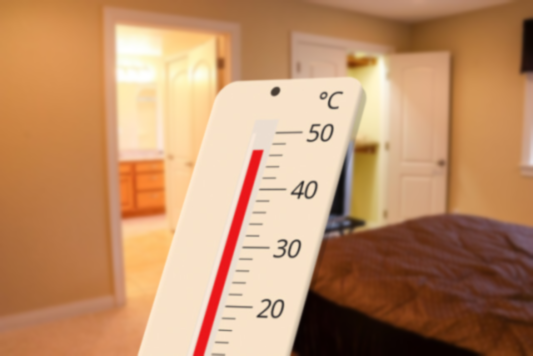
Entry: 47 (°C)
